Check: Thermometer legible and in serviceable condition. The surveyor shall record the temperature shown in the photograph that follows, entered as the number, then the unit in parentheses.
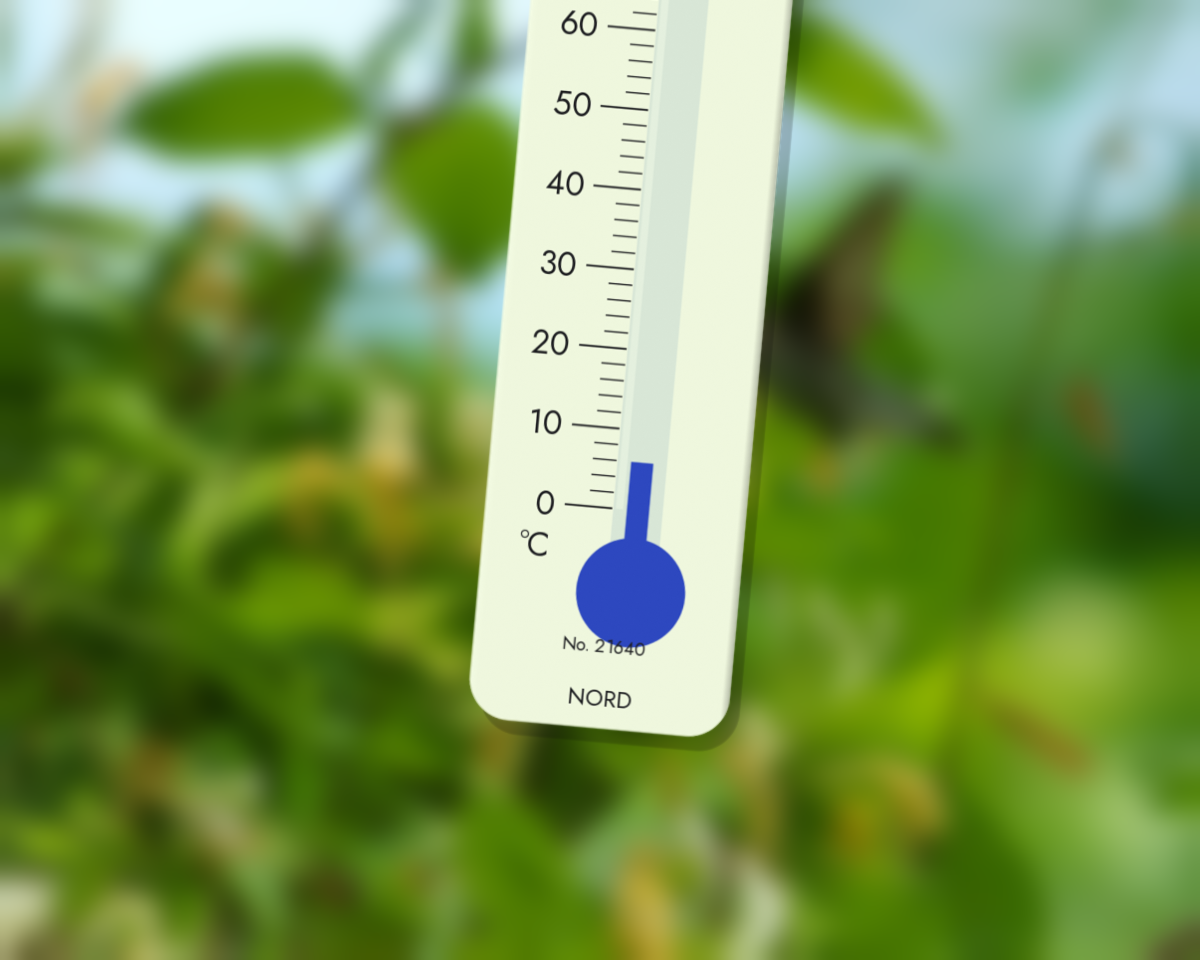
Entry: 6 (°C)
